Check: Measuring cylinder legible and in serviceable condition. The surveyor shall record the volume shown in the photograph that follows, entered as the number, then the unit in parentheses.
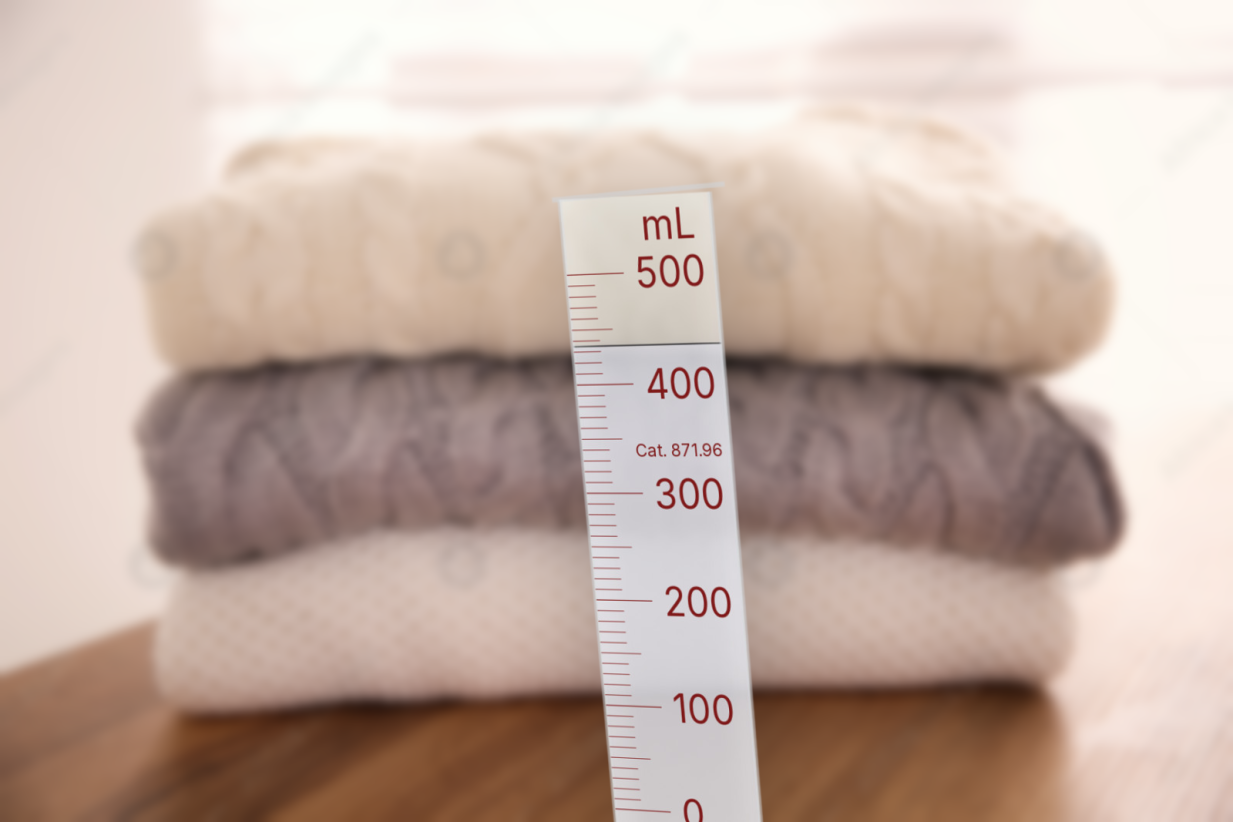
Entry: 435 (mL)
